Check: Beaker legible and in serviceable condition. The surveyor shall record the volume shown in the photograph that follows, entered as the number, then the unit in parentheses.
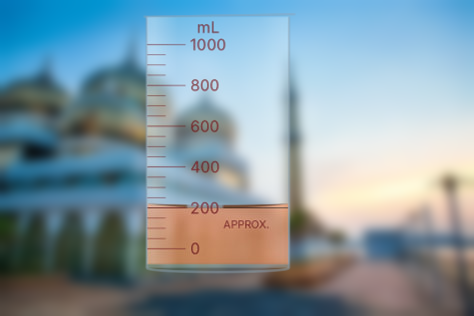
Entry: 200 (mL)
